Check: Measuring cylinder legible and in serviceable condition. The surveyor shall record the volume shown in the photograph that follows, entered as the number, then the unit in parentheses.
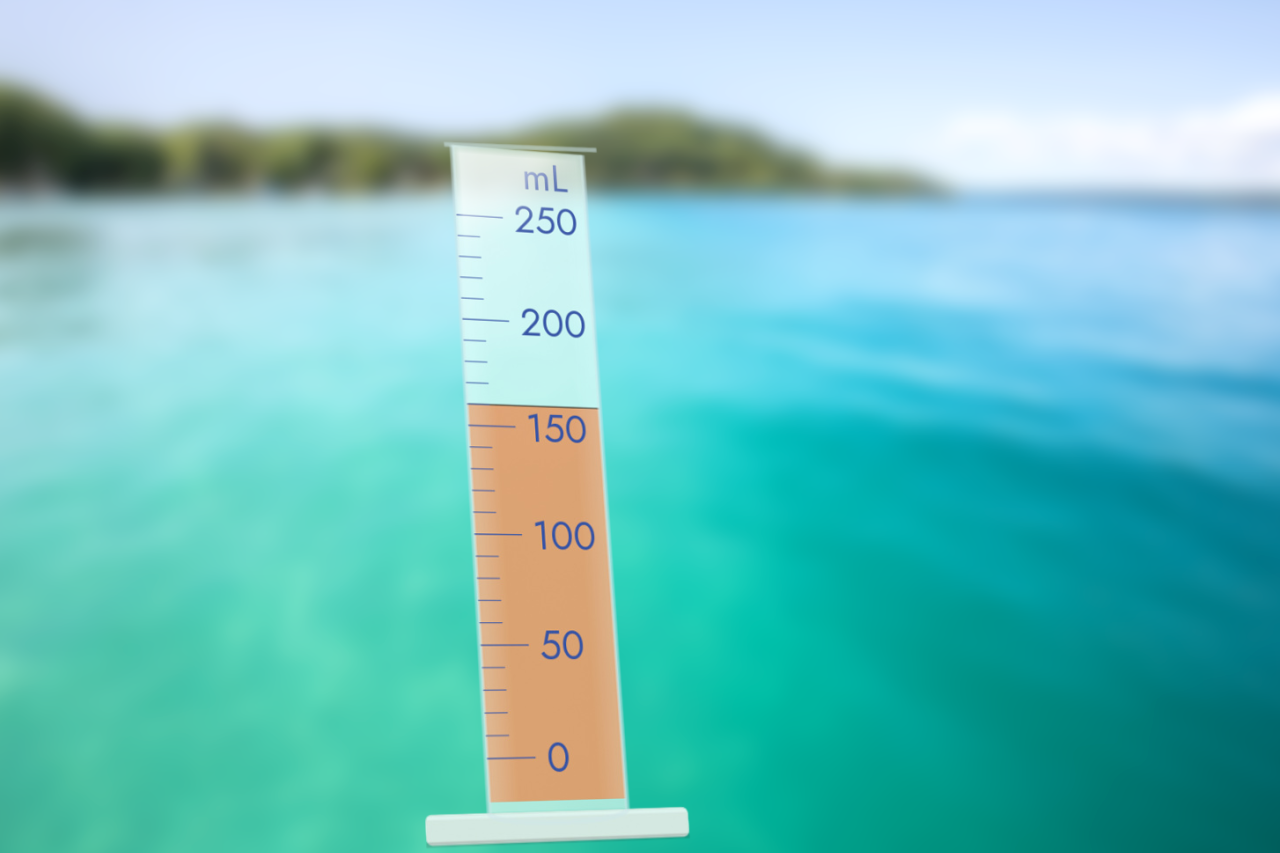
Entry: 160 (mL)
